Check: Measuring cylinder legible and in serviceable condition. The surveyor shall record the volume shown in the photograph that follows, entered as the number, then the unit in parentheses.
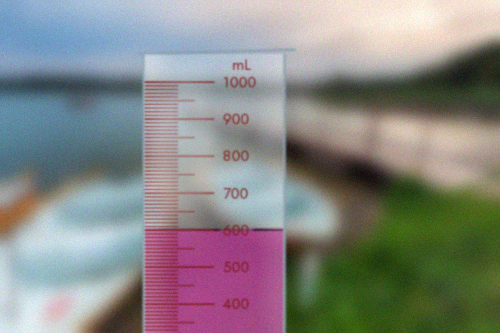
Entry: 600 (mL)
